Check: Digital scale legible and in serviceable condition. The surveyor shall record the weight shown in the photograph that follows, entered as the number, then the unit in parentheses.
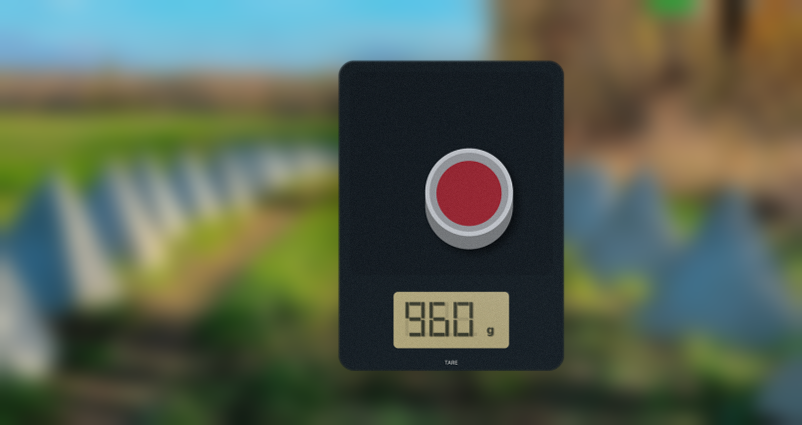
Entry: 960 (g)
